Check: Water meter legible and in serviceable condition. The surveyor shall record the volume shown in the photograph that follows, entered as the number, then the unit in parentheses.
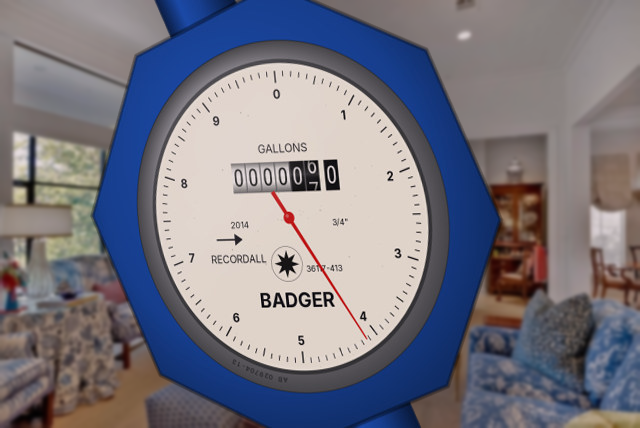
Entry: 64.1 (gal)
